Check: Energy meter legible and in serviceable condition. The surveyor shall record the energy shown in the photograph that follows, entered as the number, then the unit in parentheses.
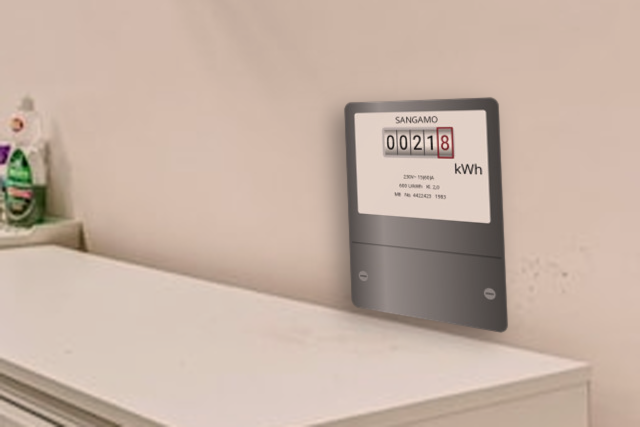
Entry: 21.8 (kWh)
